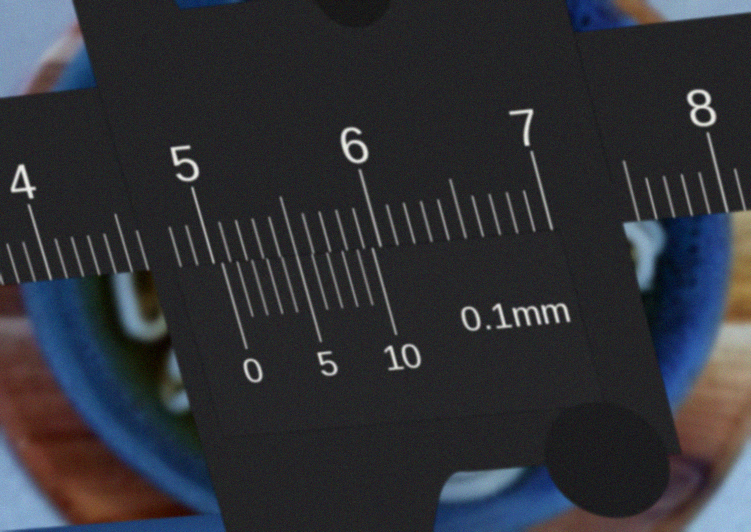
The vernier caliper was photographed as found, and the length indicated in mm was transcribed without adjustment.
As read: 50.5 mm
